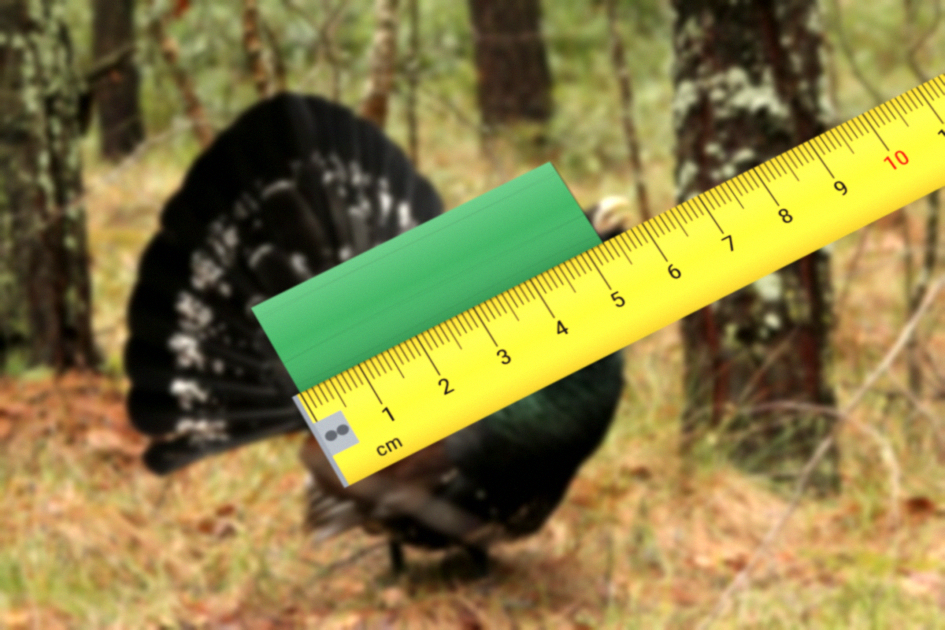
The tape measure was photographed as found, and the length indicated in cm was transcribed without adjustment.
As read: 5.3 cm
